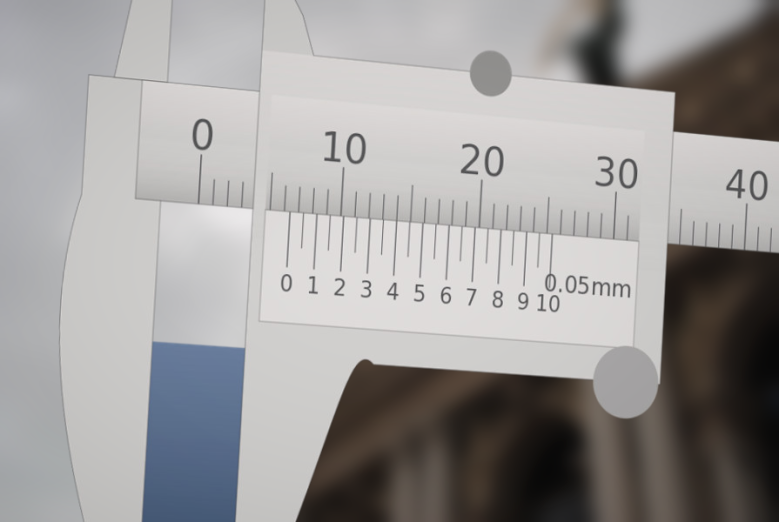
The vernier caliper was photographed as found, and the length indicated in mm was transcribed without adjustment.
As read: 6.4 mm
